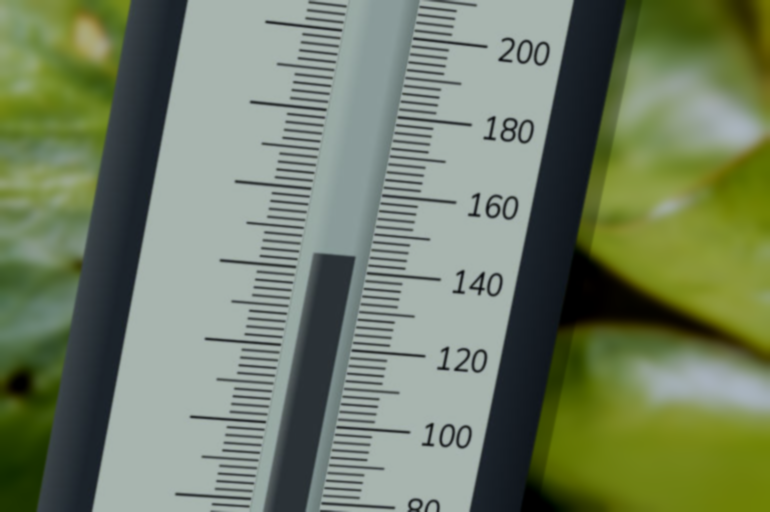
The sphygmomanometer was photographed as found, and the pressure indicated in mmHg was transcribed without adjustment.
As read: 144 mmHg
